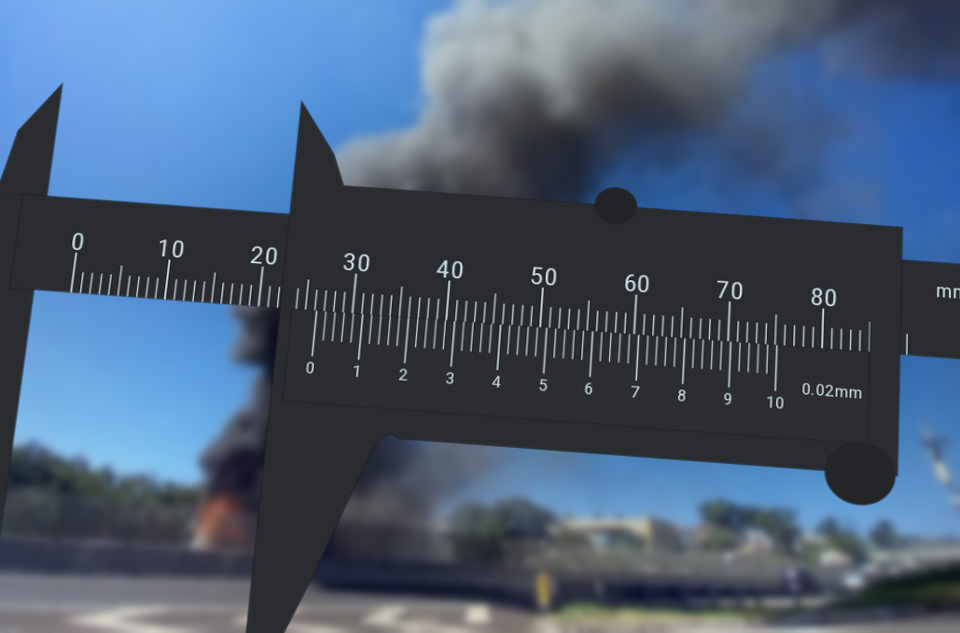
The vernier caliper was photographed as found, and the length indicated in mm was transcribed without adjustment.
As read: 26.2 mm
